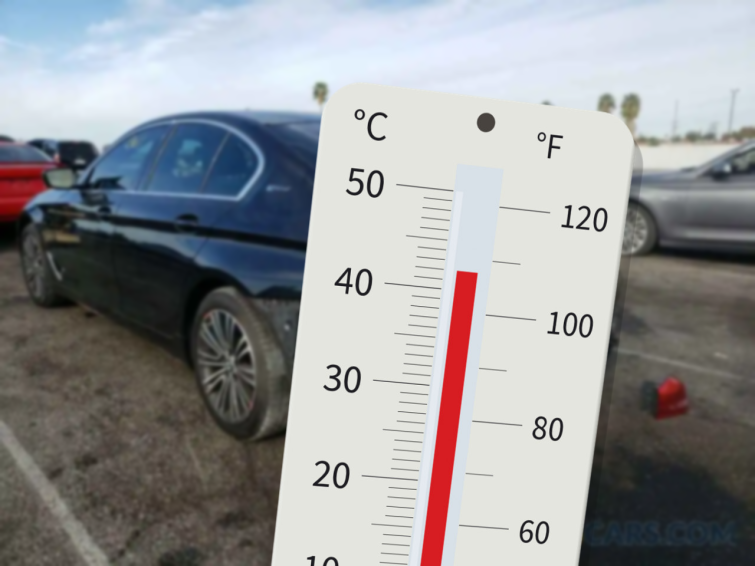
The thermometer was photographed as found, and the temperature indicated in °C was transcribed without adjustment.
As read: 42 °C
